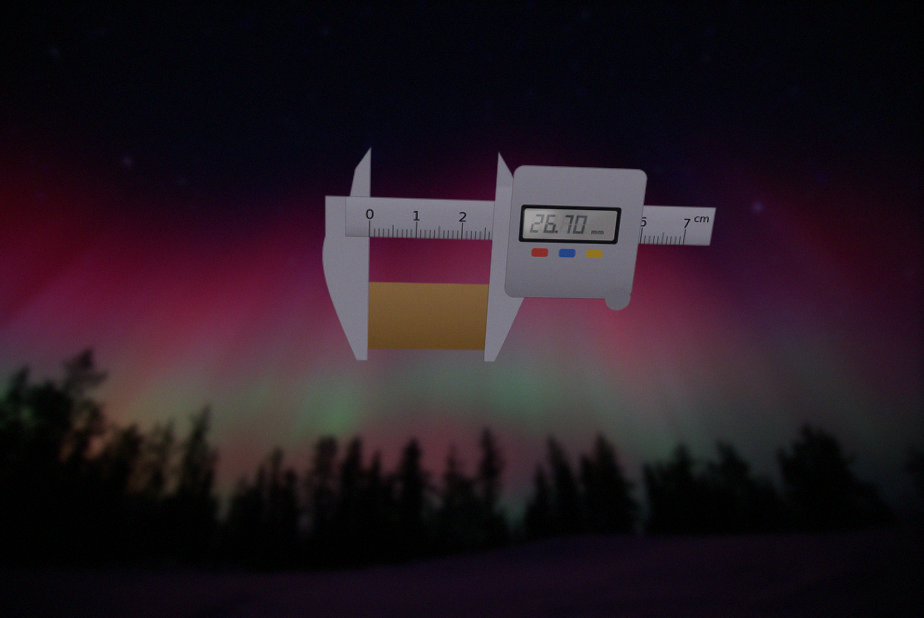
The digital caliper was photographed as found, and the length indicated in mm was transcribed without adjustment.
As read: 26.70 mm
